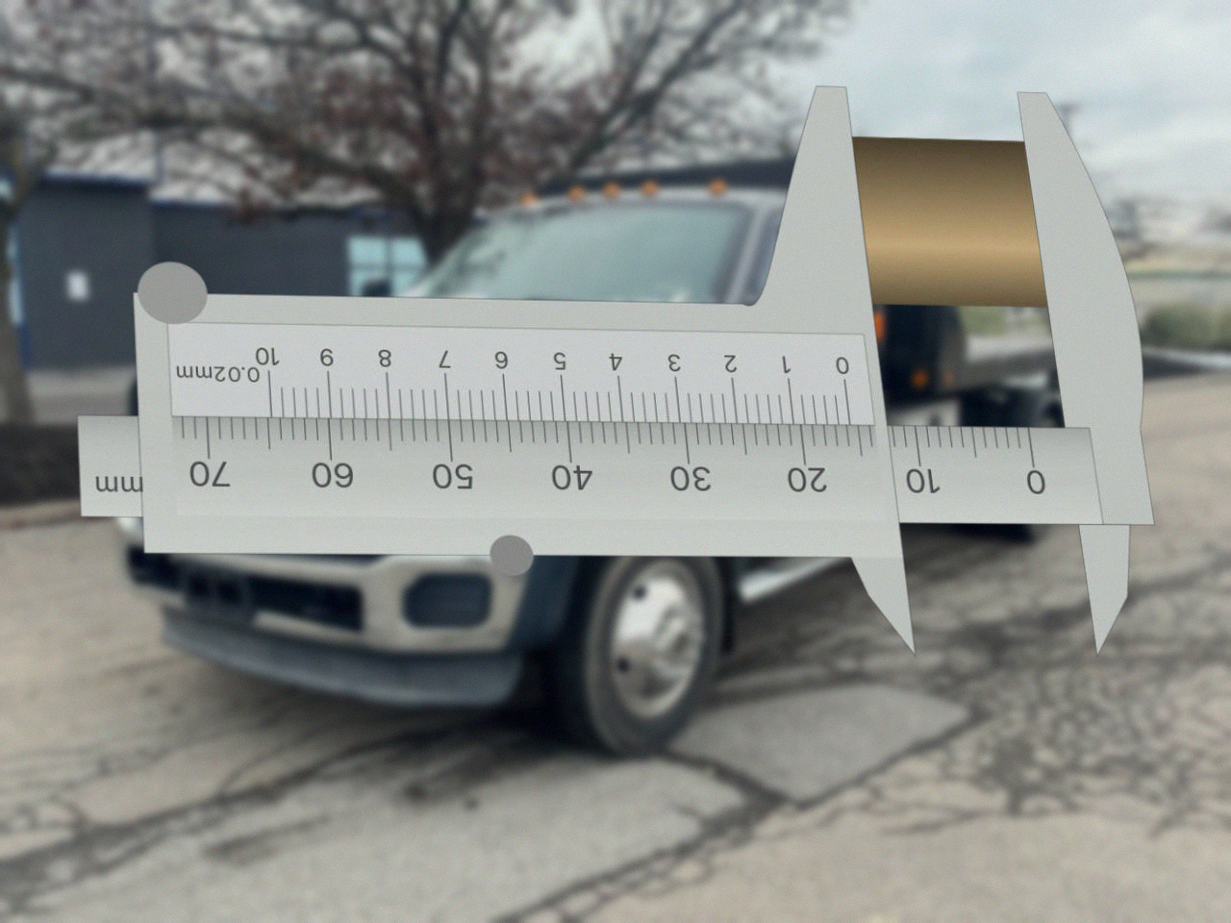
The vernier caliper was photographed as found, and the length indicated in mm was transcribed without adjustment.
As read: 15.7 mm
